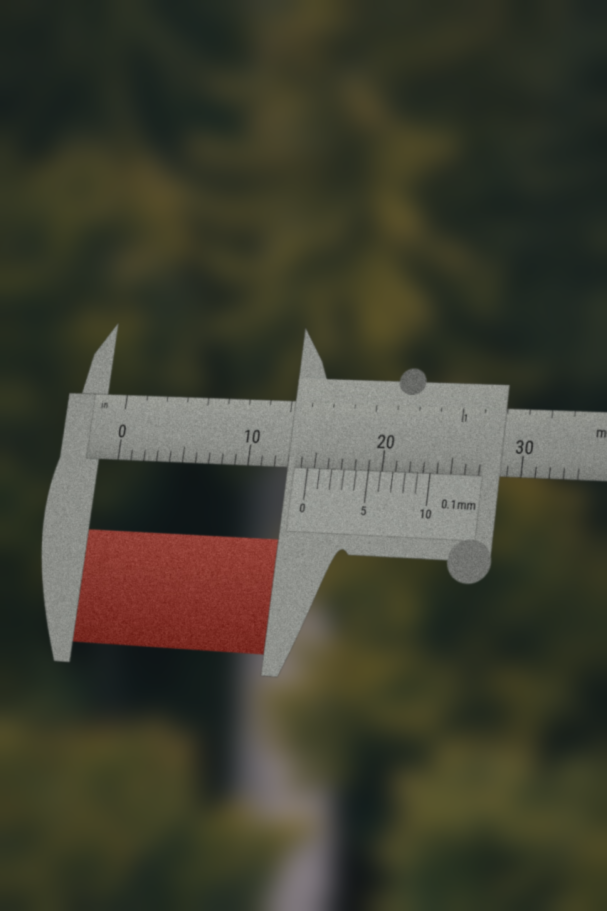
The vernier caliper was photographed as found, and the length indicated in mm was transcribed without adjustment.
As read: 14.5 mm
